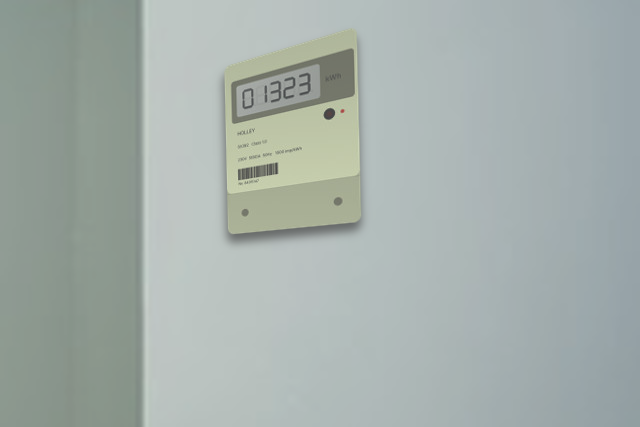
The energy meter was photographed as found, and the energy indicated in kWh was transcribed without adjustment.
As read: 1323 kWh
